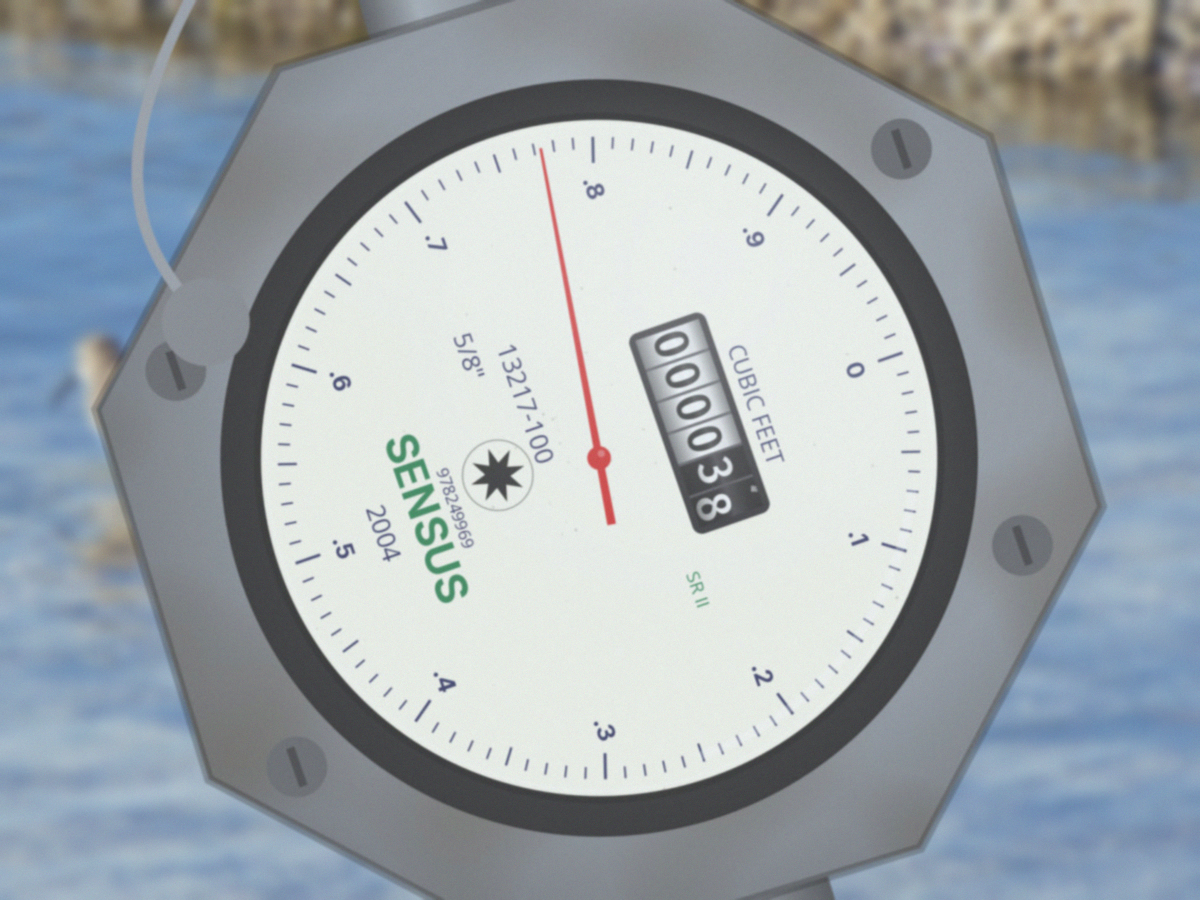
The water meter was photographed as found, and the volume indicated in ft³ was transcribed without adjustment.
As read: 37.77 ft³
